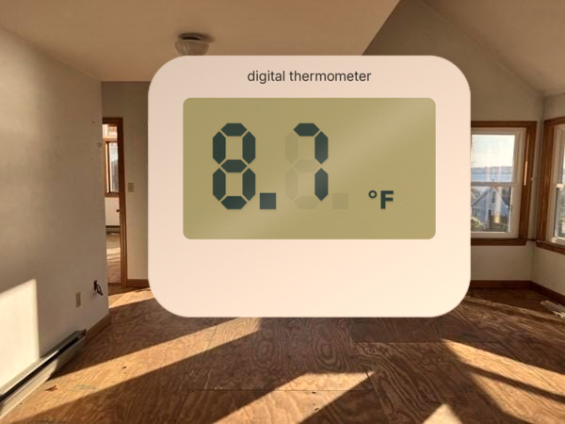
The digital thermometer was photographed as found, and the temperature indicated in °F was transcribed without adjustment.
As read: 8.7 °F
